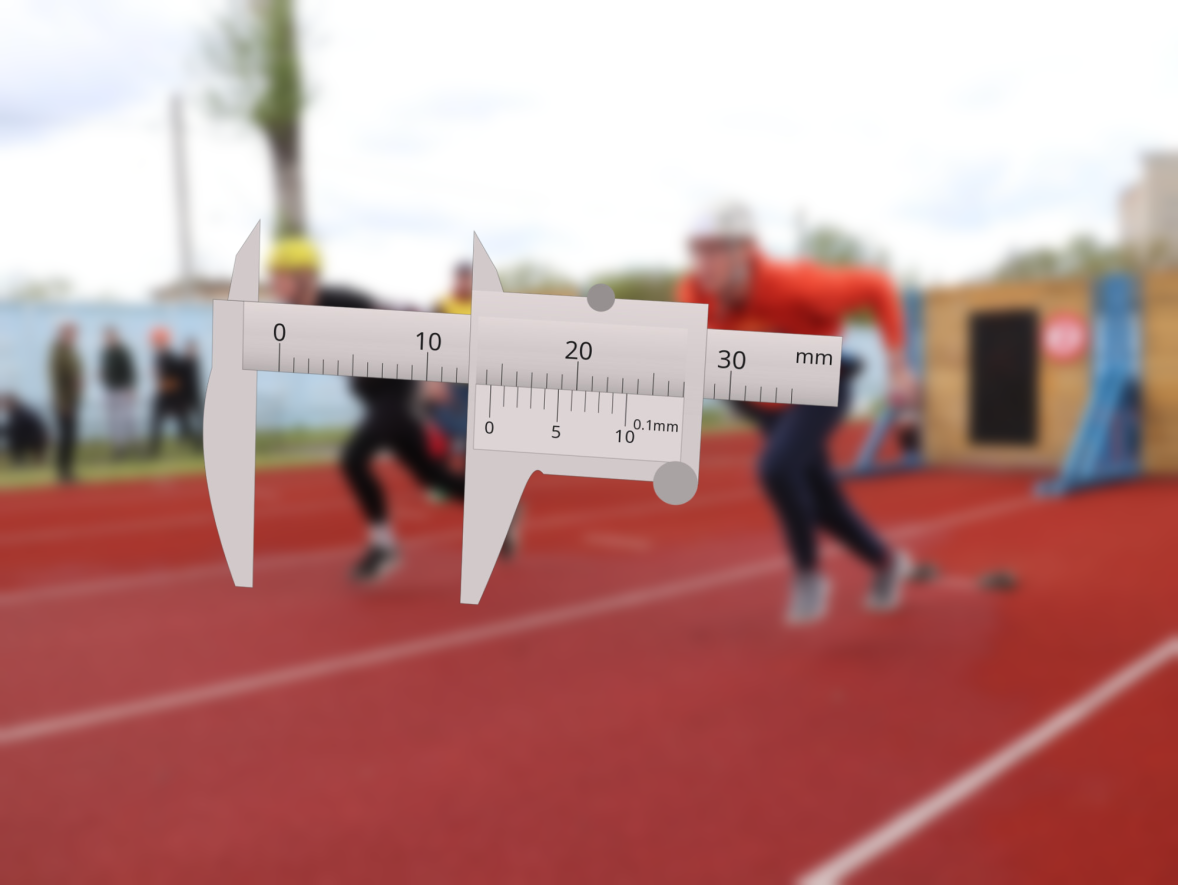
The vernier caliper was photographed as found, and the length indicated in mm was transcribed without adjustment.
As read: 14.3 mm
